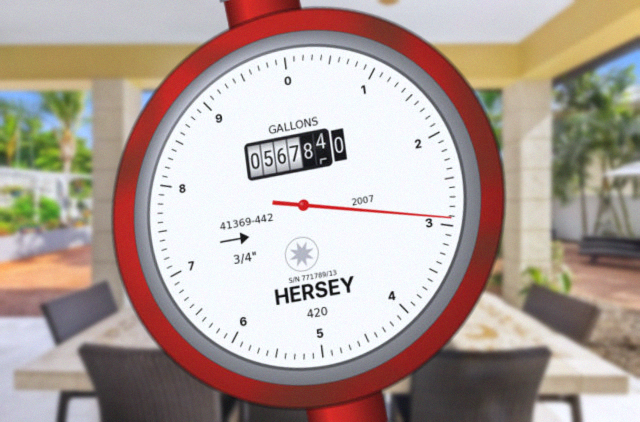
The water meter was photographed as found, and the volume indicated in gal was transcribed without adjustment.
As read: 567842.9 gal
